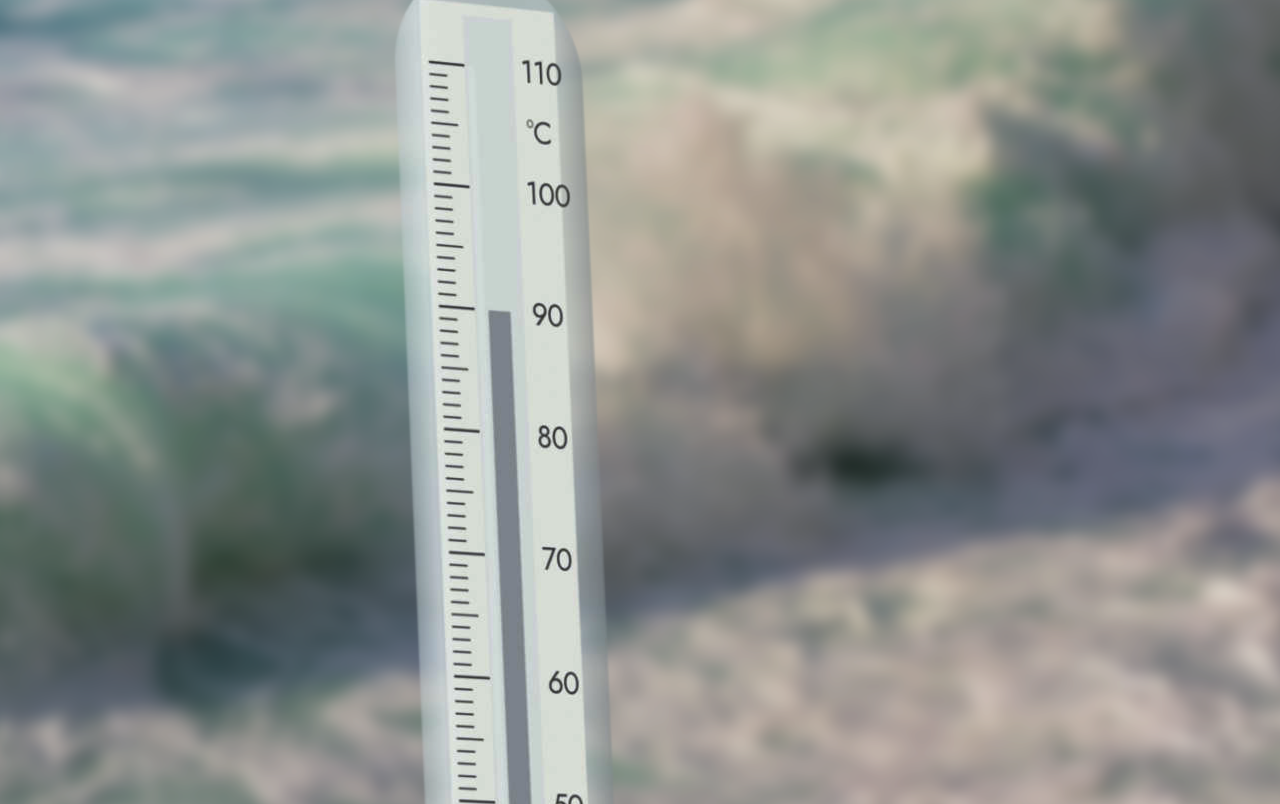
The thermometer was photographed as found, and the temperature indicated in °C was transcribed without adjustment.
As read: 90 °C
